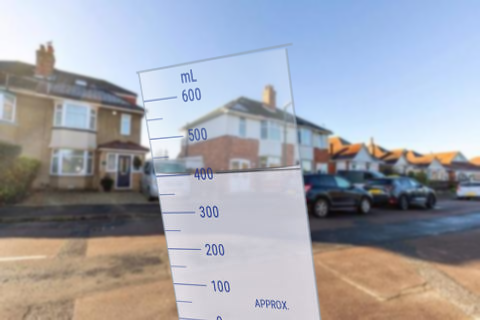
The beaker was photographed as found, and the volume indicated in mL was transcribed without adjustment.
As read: 400 mL
